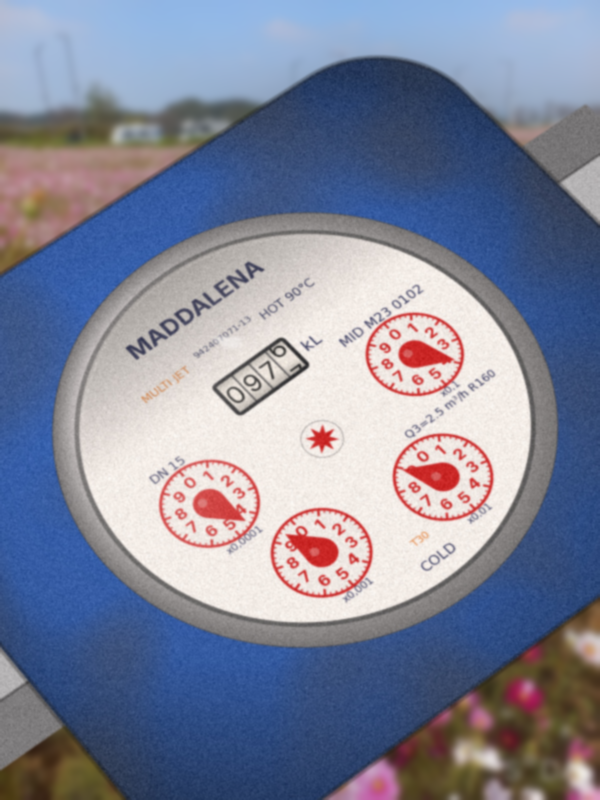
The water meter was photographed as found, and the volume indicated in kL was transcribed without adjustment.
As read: 976.3894 kL
